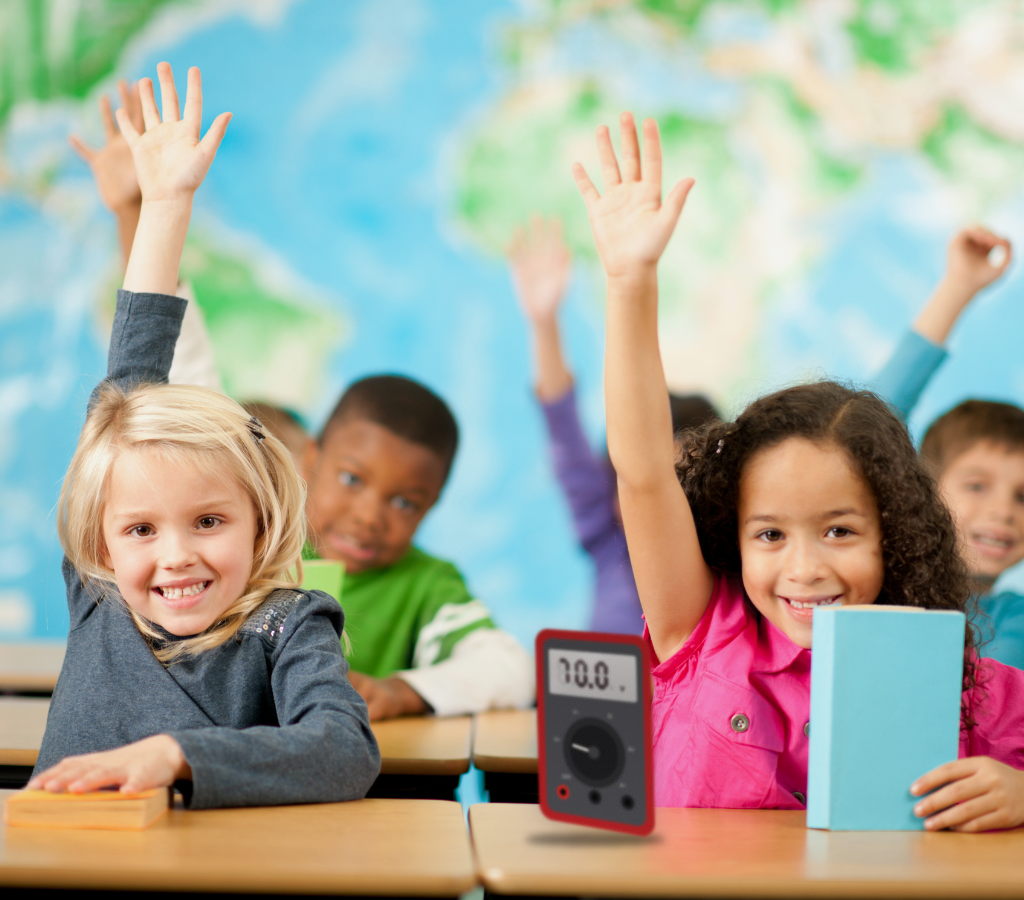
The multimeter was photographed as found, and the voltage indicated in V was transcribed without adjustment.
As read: 70.0 V
